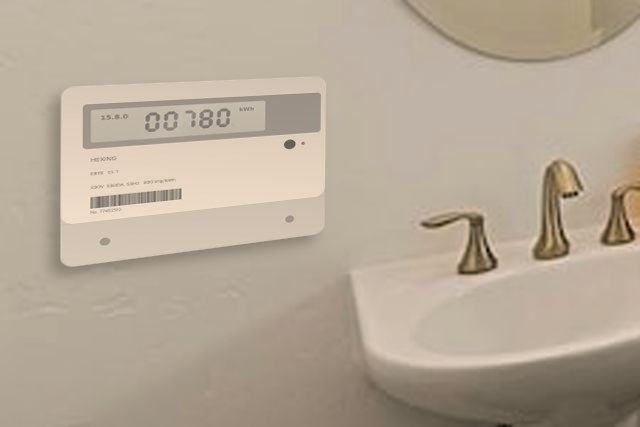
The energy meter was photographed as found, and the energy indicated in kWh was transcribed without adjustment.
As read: 780 kWh
